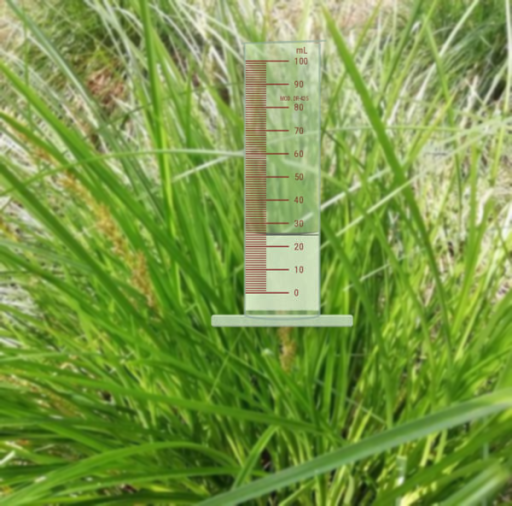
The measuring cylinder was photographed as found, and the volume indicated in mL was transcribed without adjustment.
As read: 25 mL
